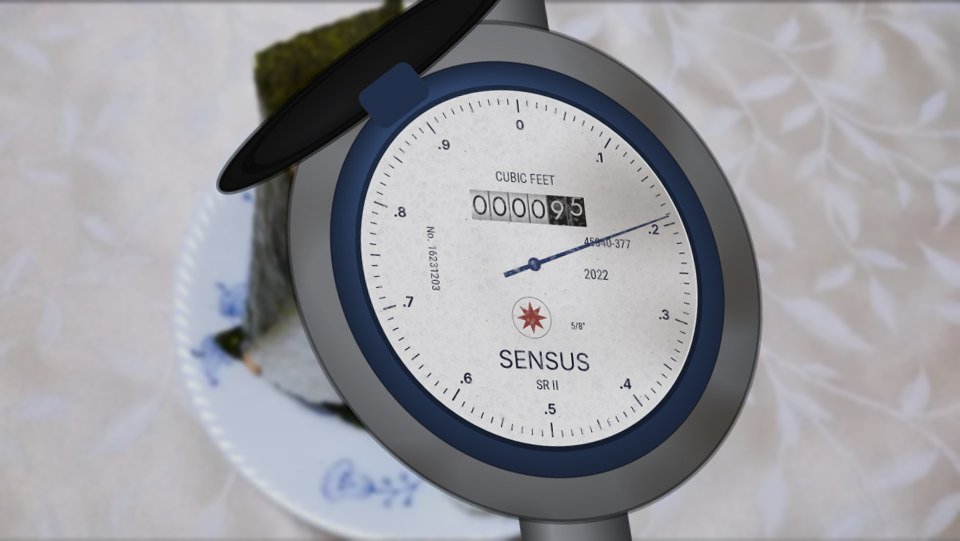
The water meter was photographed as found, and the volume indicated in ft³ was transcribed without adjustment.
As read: 95.19 ft³
